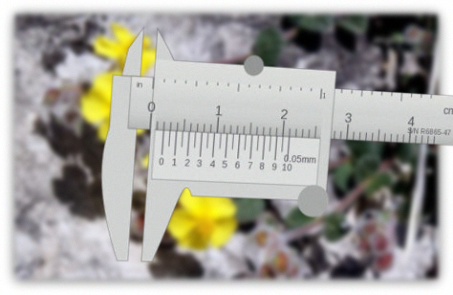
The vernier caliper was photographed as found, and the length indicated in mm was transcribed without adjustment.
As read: 2.0 mm
